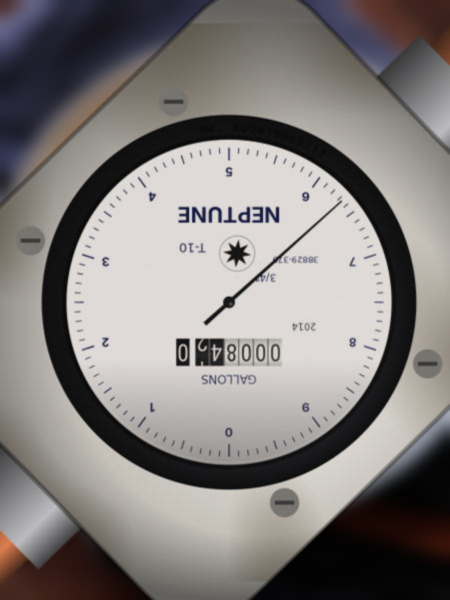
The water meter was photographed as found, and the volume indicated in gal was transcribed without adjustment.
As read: 8416.3 gal
